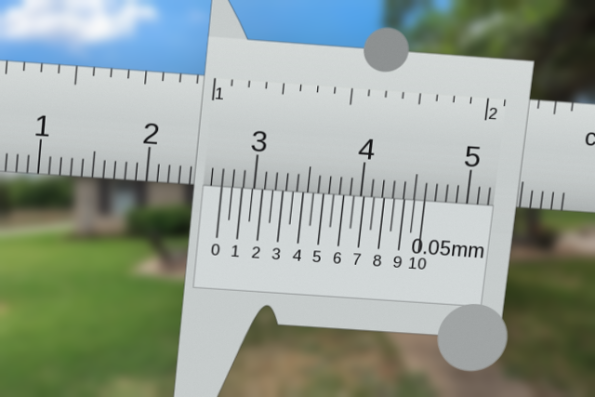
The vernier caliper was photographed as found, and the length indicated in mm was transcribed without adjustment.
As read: 27.0 mm
